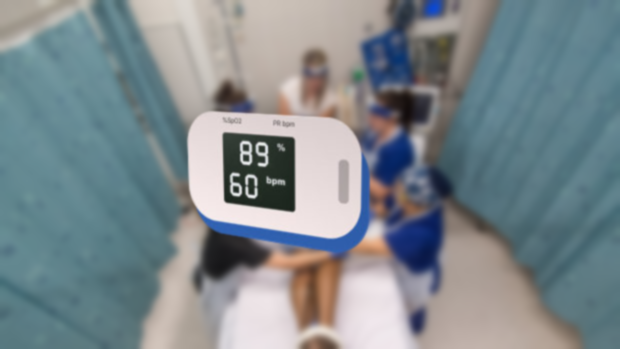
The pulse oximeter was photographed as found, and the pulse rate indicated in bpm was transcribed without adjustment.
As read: 60 bpm
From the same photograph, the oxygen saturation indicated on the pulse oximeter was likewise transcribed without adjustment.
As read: 89 %
